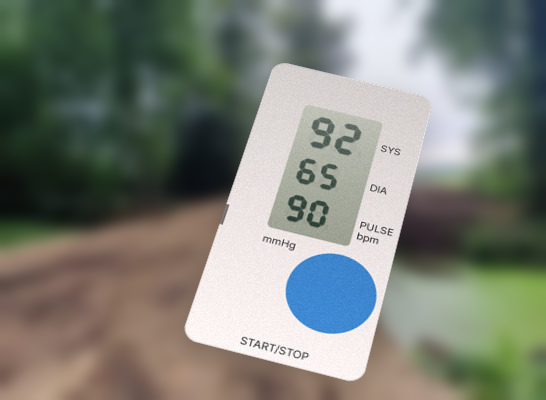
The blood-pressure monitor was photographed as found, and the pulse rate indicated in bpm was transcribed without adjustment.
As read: 90 bpm
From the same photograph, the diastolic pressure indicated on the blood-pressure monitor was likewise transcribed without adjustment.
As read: 65 mmHg
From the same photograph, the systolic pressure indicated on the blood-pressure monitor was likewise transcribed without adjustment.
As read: 92 mmHg
